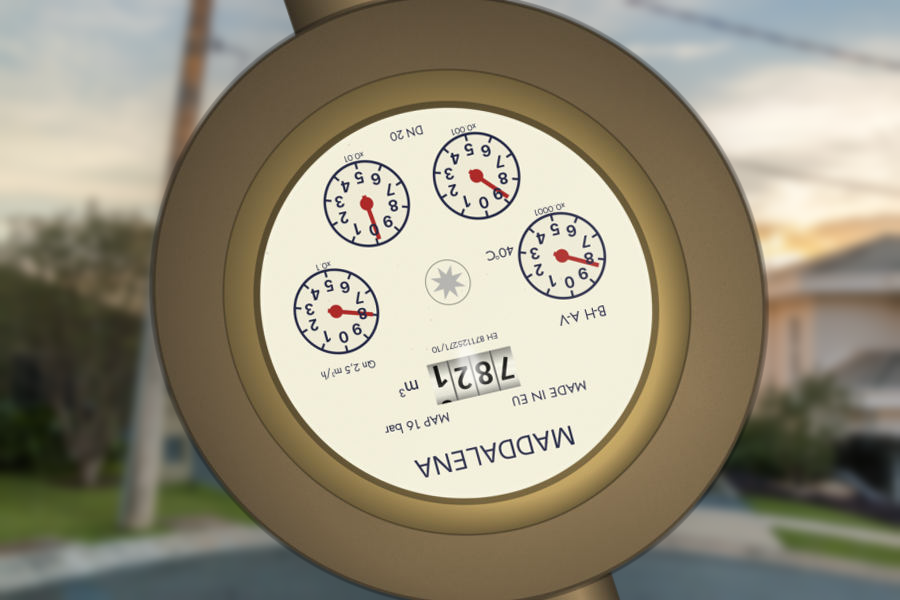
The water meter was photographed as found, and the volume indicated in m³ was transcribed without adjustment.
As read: 7820.7988 m³
